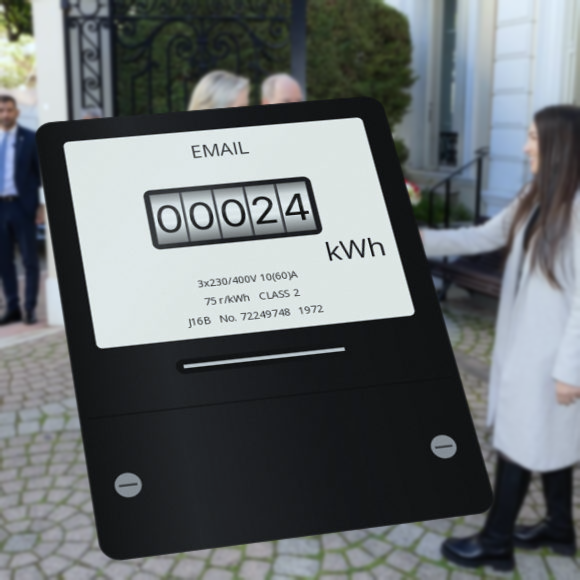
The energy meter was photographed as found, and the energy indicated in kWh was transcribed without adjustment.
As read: 24 kWh
